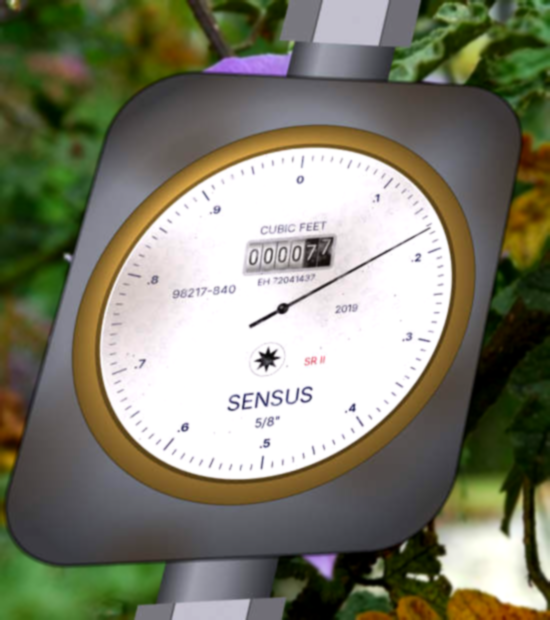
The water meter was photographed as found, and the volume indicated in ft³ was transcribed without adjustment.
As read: 77.17 ft³
